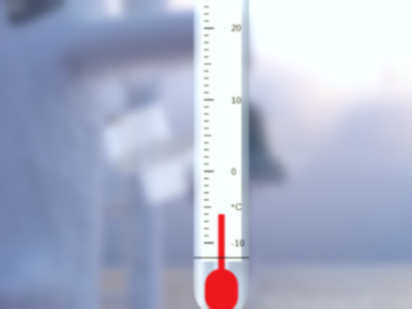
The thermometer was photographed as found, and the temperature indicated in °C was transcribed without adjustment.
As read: -6 °C
